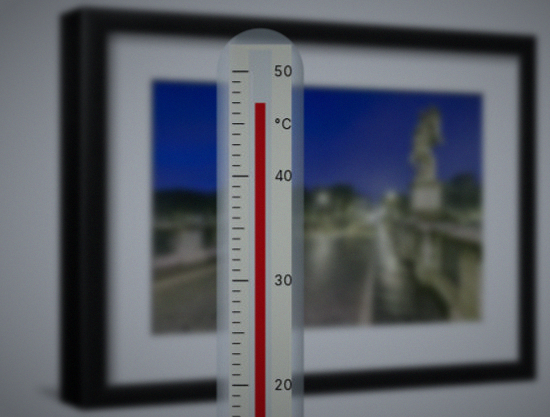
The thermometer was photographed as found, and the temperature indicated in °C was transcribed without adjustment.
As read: 47 °C
